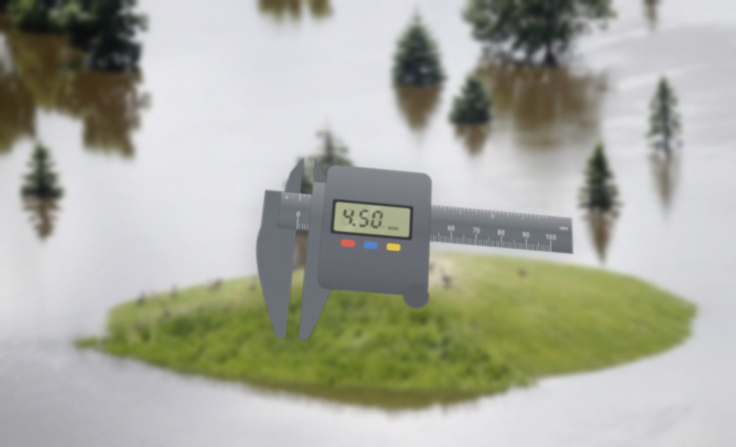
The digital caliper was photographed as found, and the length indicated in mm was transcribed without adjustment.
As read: 4.50 mm
